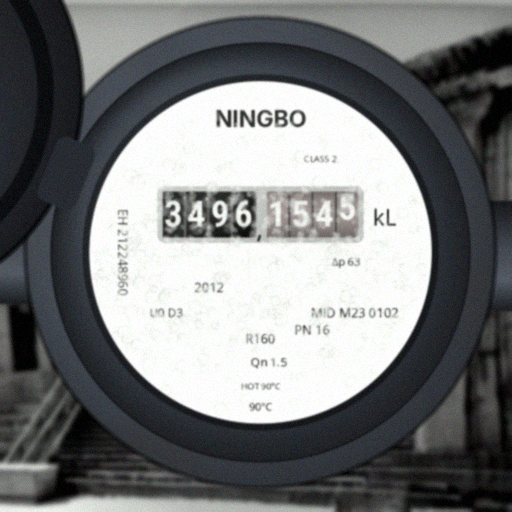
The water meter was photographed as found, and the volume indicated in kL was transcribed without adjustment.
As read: 3496.1545 kL
